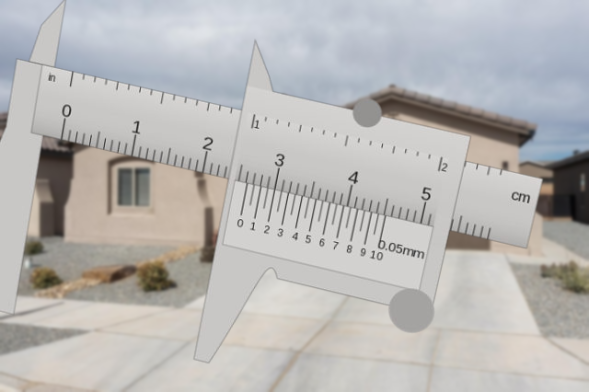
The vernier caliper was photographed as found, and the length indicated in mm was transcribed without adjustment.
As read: 26.2 mm
